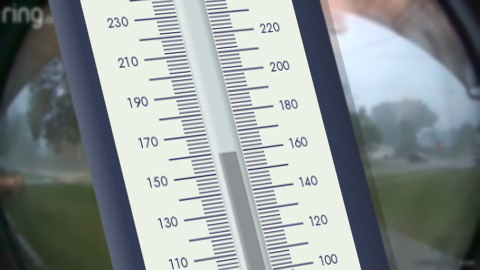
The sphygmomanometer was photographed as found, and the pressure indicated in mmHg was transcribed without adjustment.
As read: 160 mmHg
